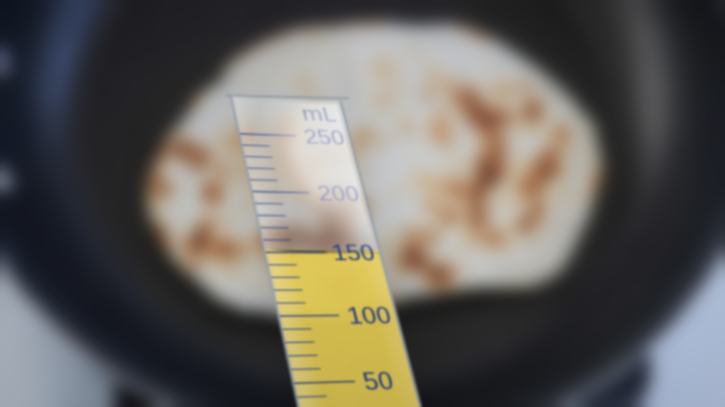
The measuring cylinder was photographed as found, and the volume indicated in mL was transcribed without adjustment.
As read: 150 mL
